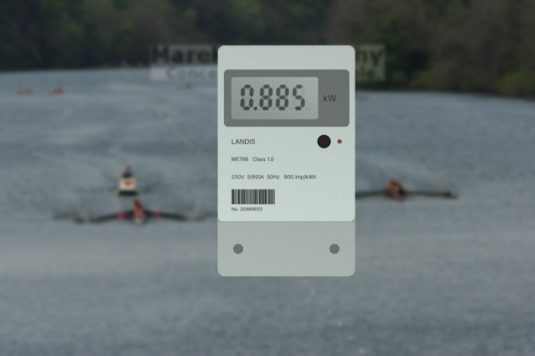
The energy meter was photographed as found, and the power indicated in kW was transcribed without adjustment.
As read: 0.885 kW
